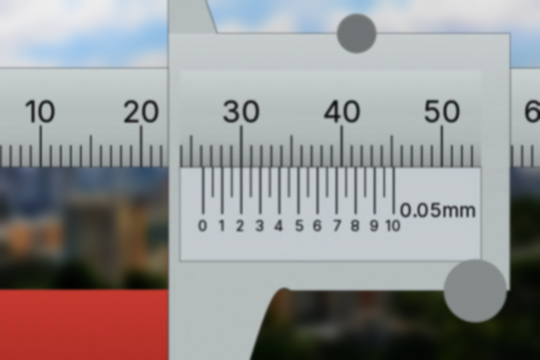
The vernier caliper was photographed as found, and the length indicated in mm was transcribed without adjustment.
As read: 26.2 mm
